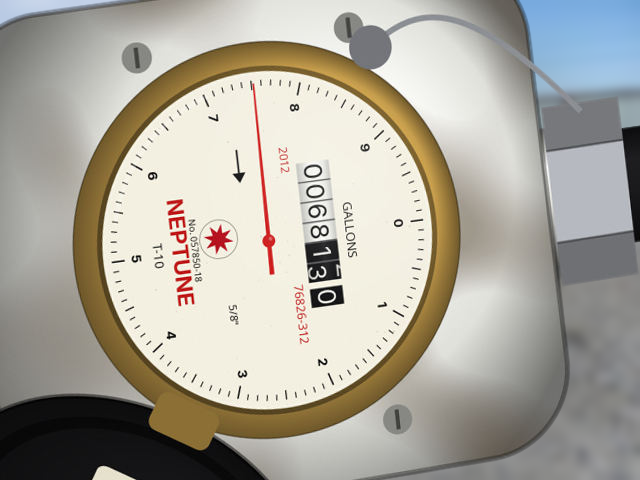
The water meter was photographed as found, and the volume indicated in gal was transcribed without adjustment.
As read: 68127.5 gal
